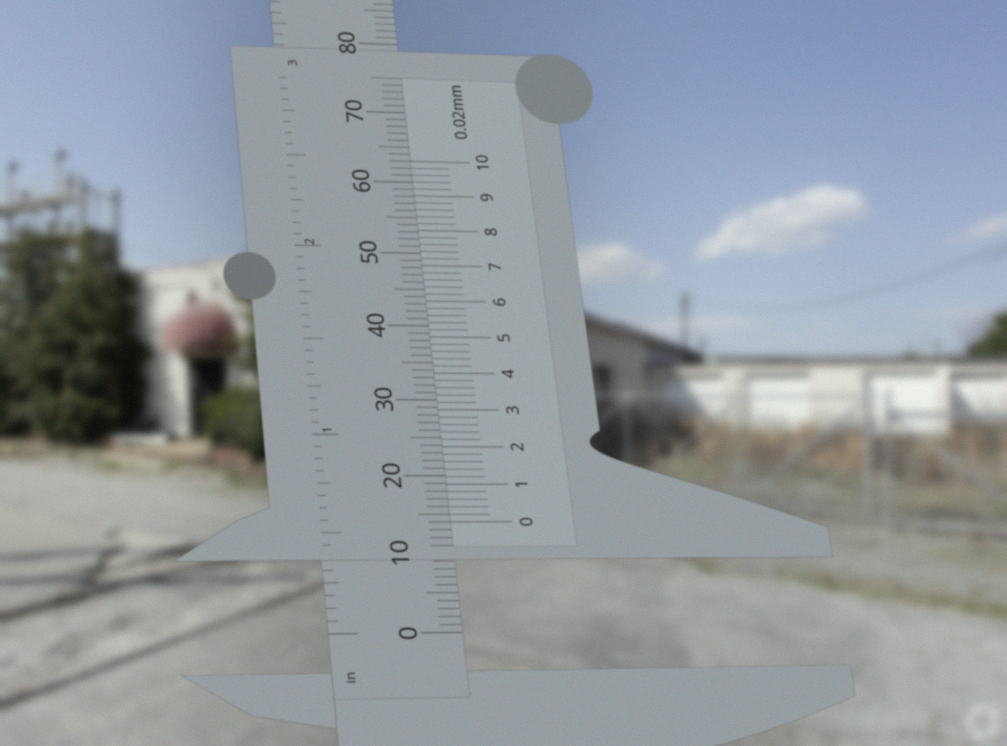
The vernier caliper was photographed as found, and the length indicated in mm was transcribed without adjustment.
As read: 14.0 mm
